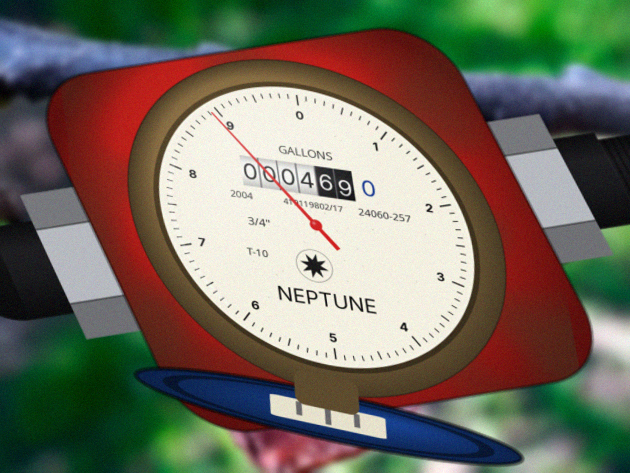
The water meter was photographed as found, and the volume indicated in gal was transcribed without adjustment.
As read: 4688.9 gal
